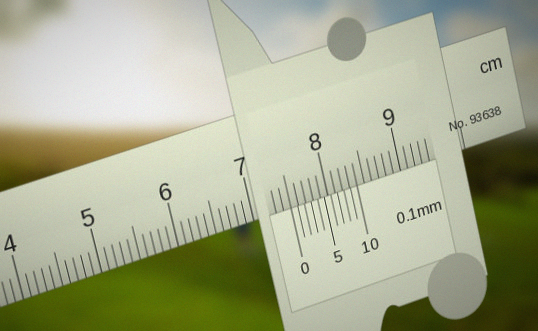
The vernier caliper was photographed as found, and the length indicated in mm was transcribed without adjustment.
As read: 75.0 mm
